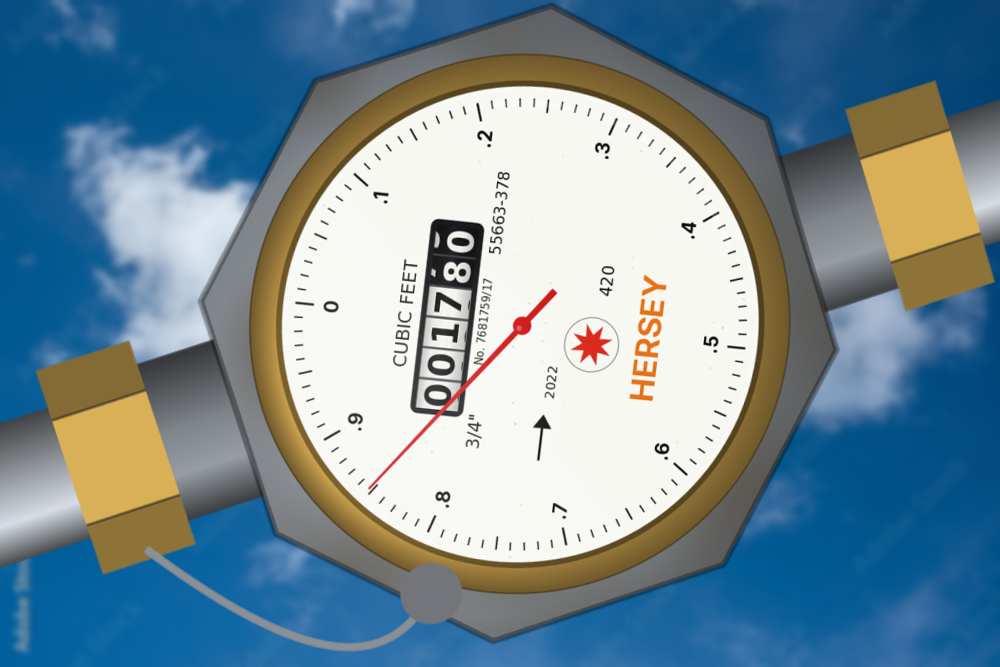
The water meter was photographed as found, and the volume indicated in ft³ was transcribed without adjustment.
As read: 1779.85 ft³
